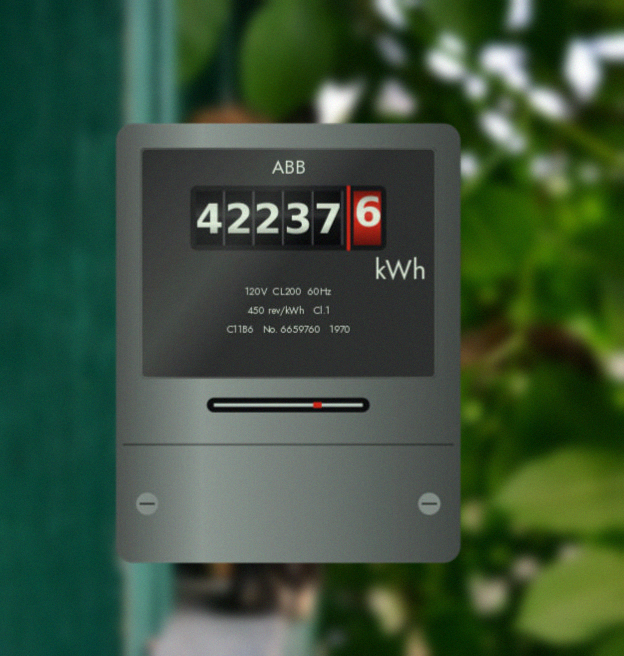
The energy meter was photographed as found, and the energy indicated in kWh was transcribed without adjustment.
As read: 42237.6 kWh
